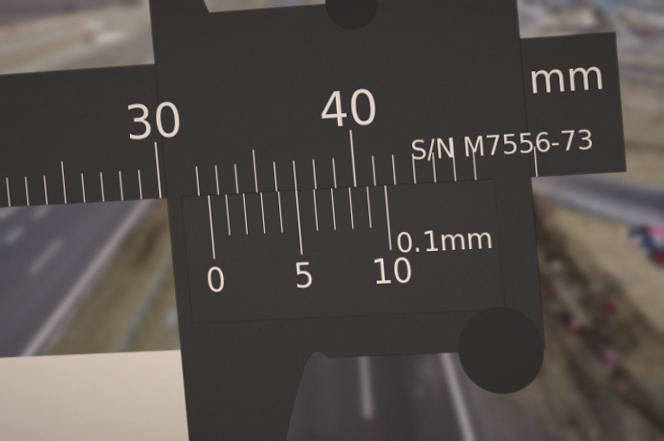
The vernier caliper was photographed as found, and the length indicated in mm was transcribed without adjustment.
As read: 32.5 mm
